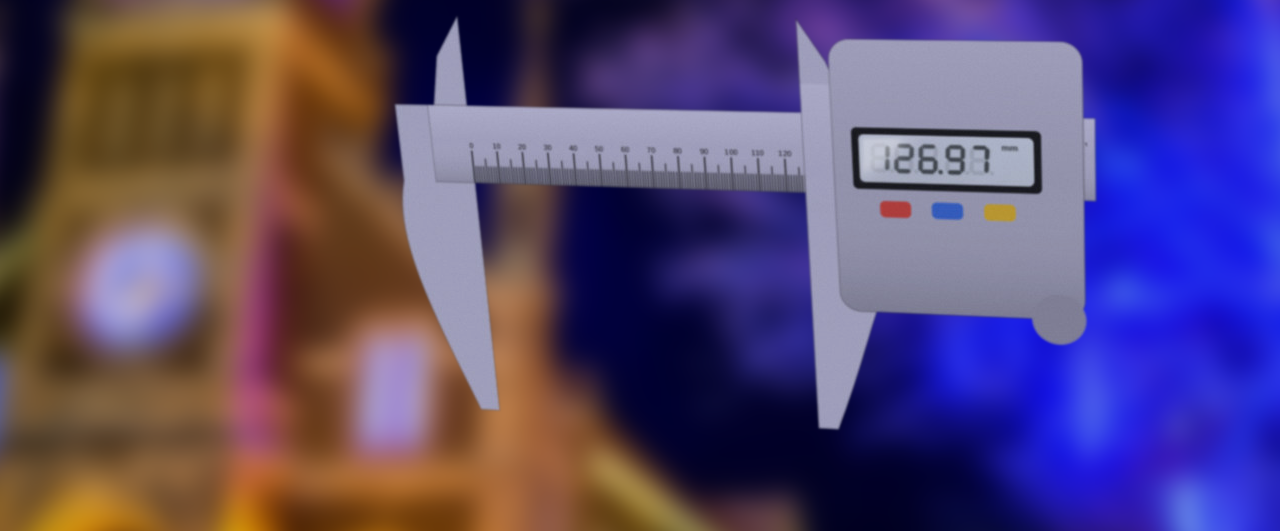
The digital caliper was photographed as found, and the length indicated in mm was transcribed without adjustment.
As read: 126.97 mm
